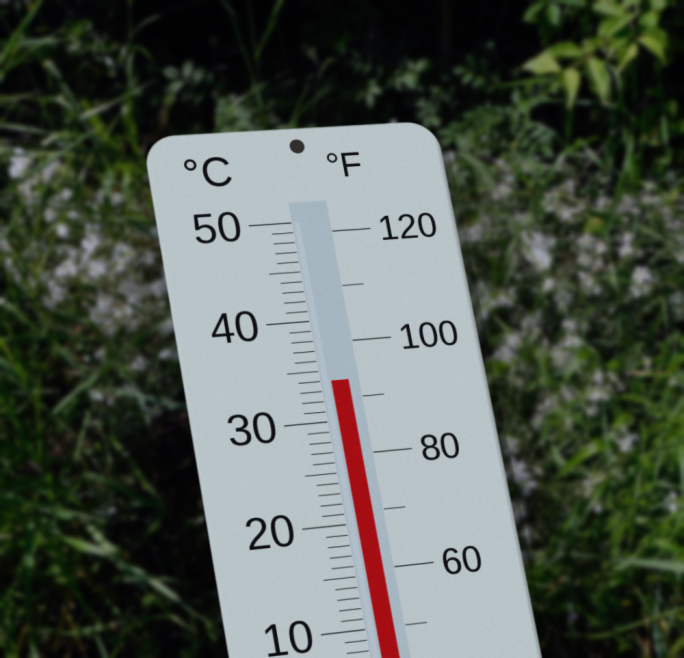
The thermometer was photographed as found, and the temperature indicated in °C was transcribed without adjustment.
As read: 34 °C
